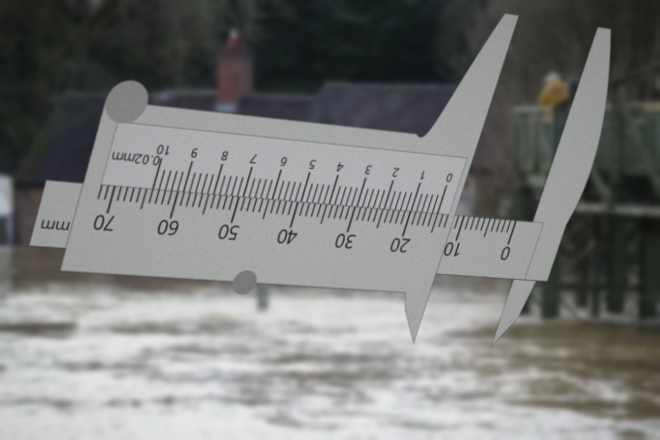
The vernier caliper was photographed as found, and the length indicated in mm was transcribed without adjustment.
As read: 15.0 mm
